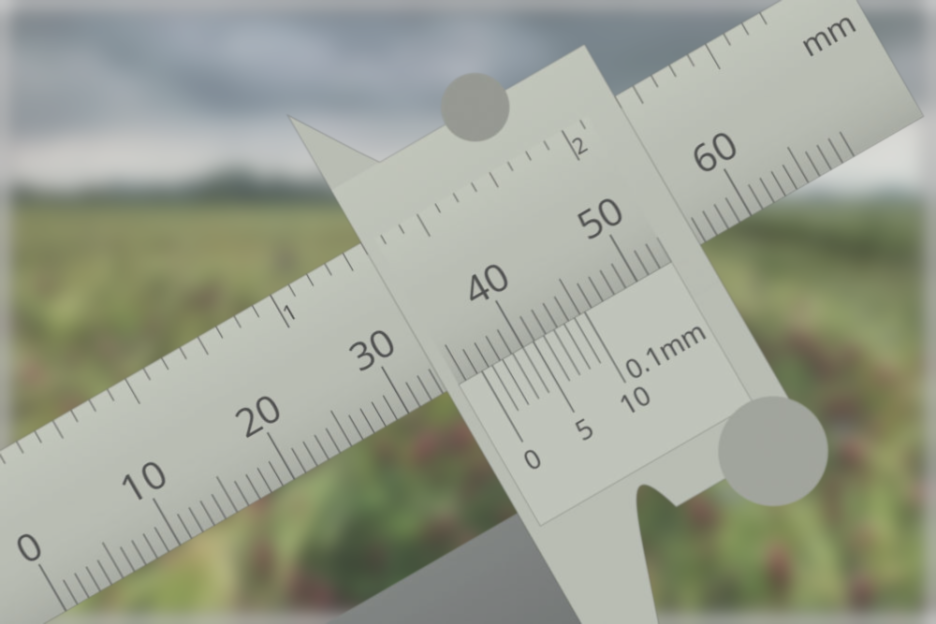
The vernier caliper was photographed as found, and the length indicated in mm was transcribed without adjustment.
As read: 36.4 mm
